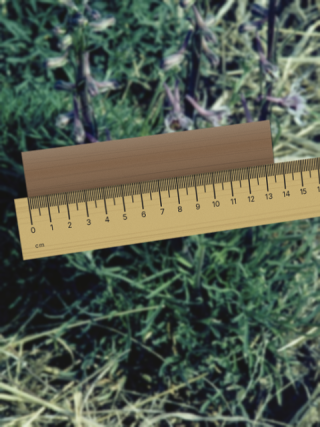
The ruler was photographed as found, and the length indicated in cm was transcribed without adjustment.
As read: 13.5 cm
